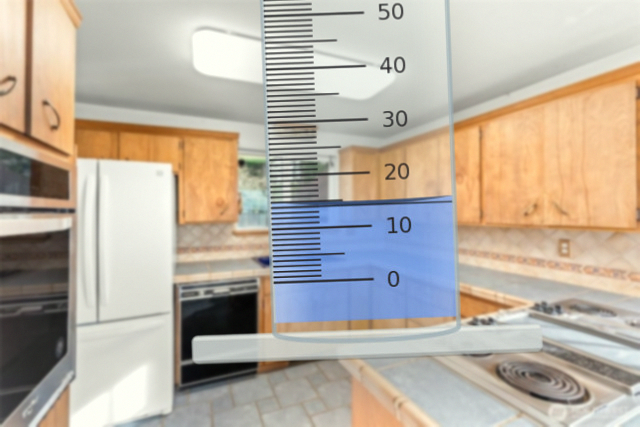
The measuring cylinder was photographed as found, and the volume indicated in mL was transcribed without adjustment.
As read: 14 mL
